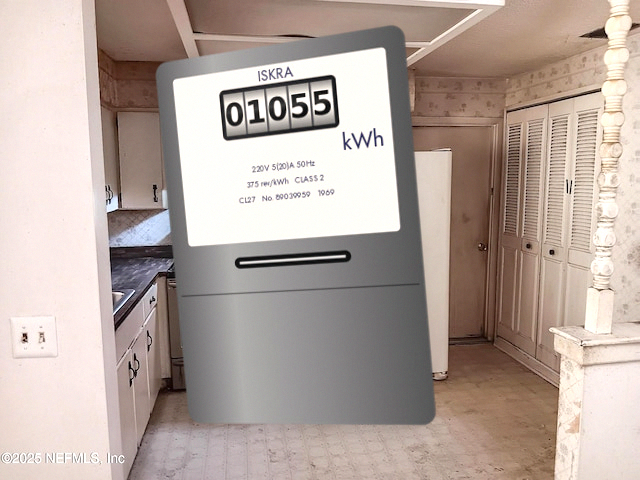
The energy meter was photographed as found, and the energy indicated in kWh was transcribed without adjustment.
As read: 1055 kWh
